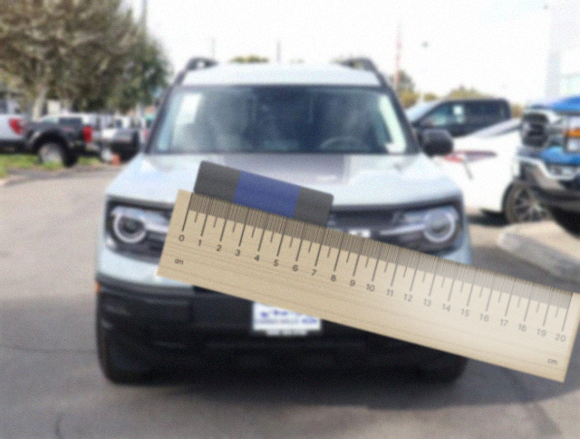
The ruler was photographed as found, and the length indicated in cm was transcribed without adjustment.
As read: 7 cm
